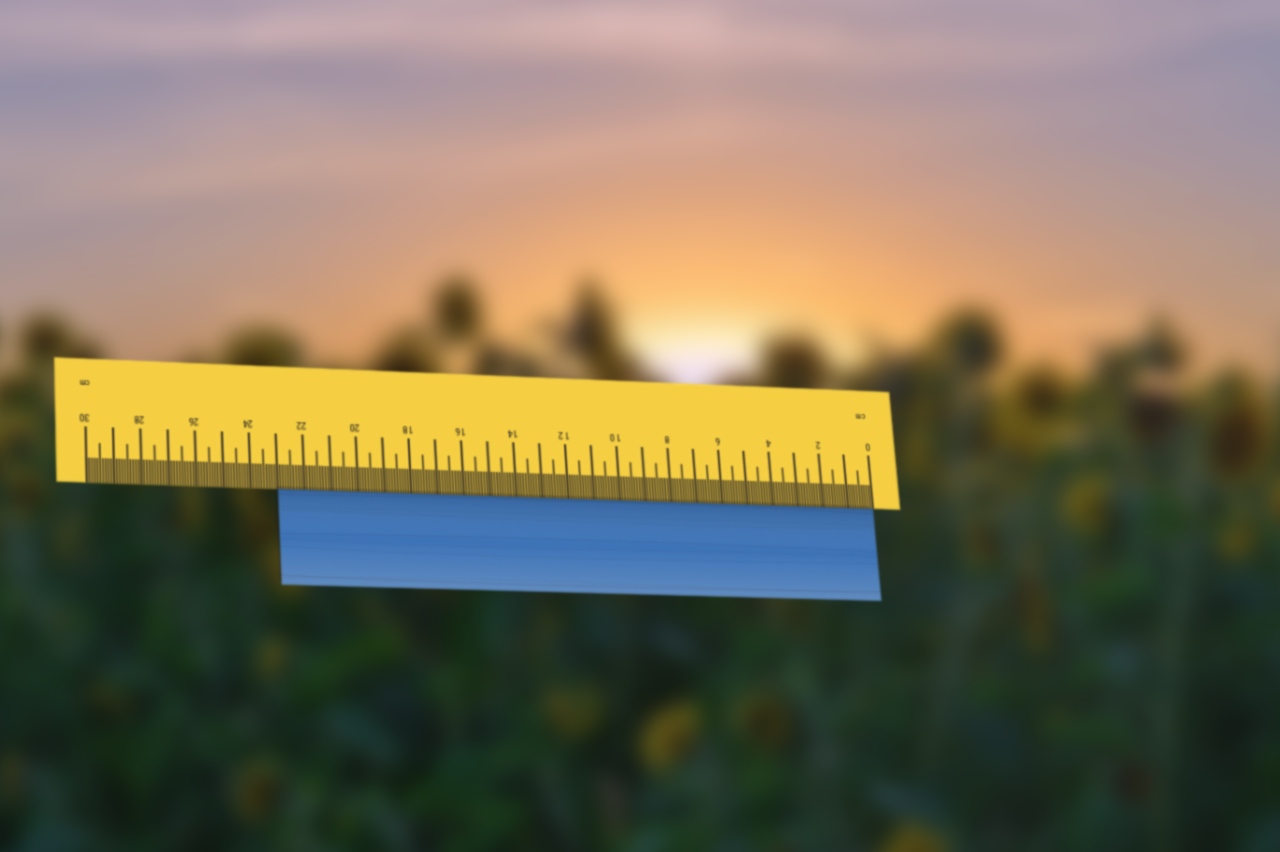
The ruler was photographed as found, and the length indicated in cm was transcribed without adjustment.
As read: 23 cm
